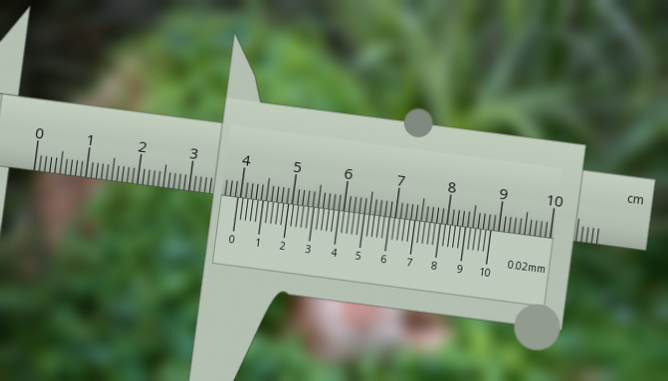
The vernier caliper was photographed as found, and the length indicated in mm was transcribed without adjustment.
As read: 39.5 mm
